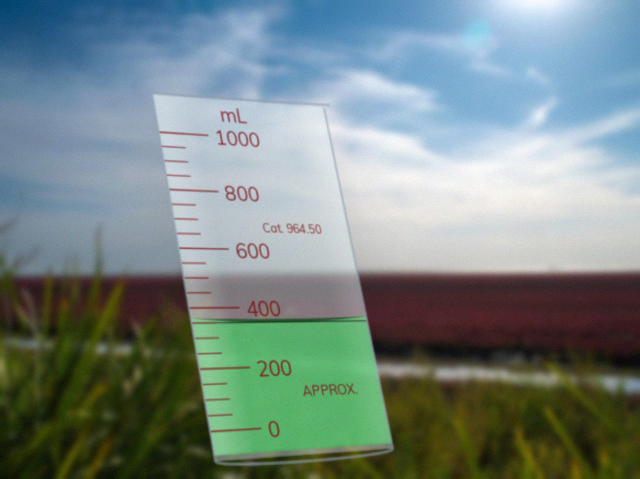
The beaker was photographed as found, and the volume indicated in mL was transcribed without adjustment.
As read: 350 mL
